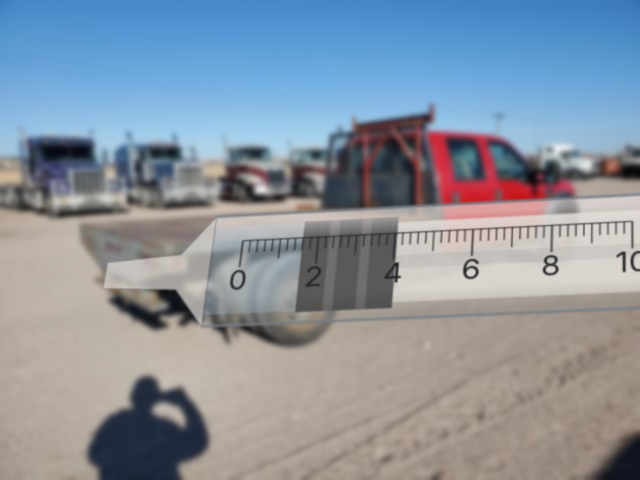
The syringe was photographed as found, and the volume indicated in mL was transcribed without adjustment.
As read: 1.6 mL
